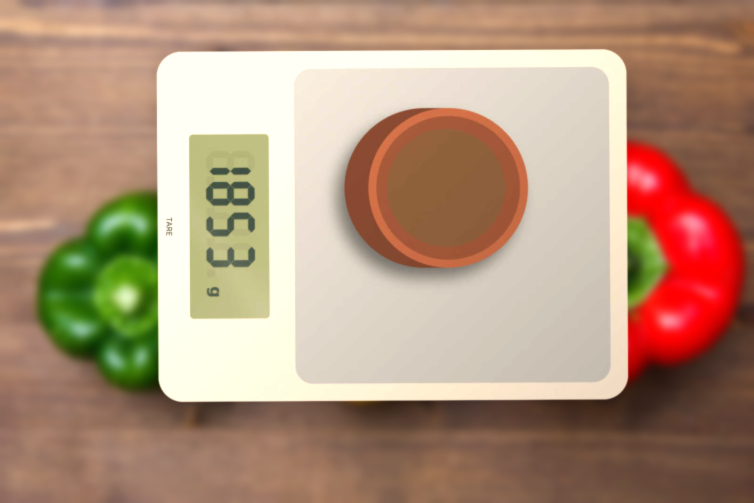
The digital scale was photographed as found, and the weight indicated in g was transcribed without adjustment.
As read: 1853 g
